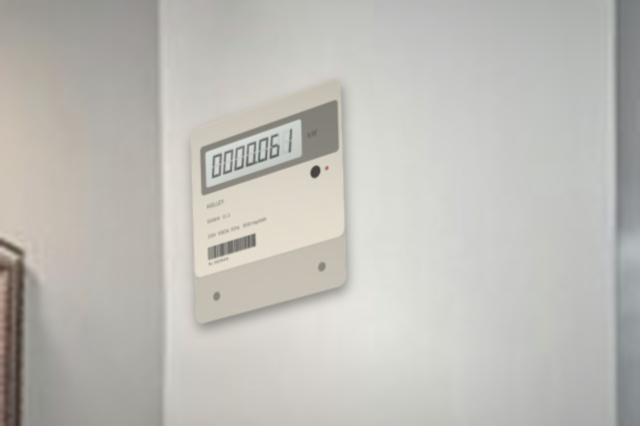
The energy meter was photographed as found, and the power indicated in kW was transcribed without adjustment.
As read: 0.061 kW
